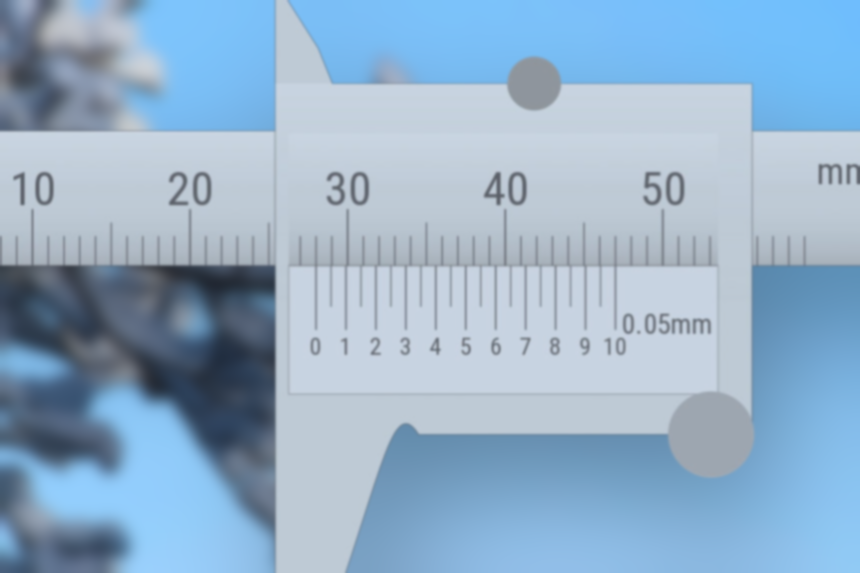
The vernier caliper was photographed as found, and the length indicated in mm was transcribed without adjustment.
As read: 28.0 mm
